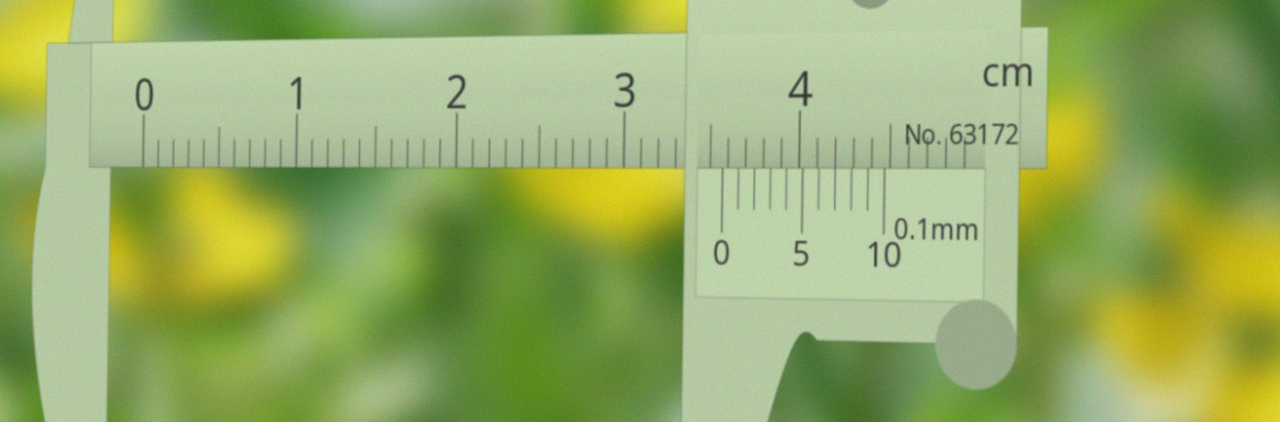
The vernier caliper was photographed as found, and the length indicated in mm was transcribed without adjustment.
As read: 35.7 mm
